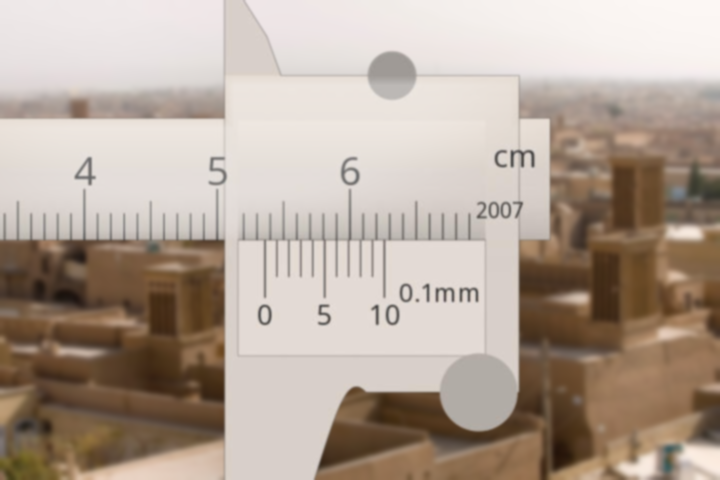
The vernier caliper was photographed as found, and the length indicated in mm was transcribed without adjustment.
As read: 53.6 mm
